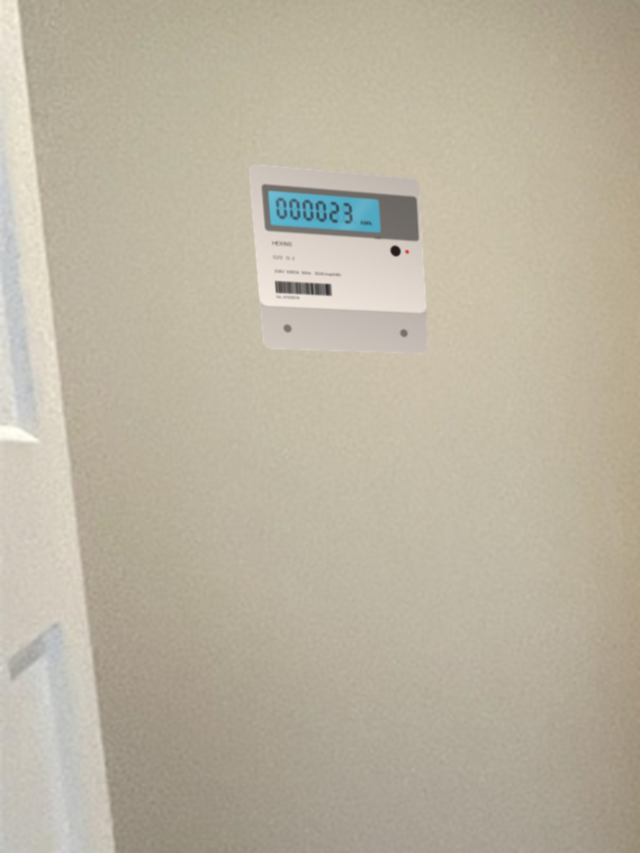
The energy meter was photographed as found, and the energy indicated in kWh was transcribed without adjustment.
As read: 23 kWh
